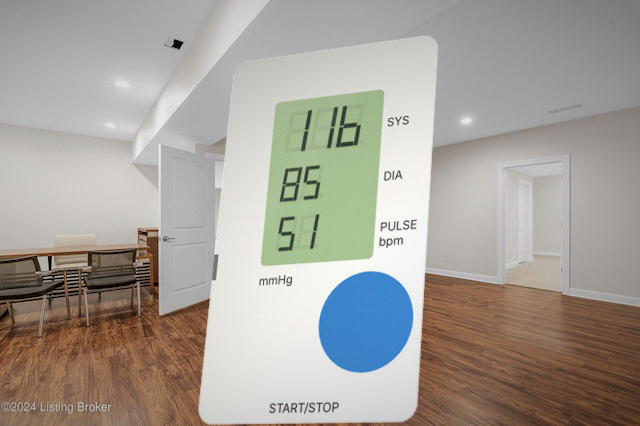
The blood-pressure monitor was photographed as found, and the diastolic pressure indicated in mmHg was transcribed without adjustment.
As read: 85 mmHg
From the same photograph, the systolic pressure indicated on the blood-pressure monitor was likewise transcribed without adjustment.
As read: 116 mmHg
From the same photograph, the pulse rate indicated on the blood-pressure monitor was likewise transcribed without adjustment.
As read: 51 bpm
